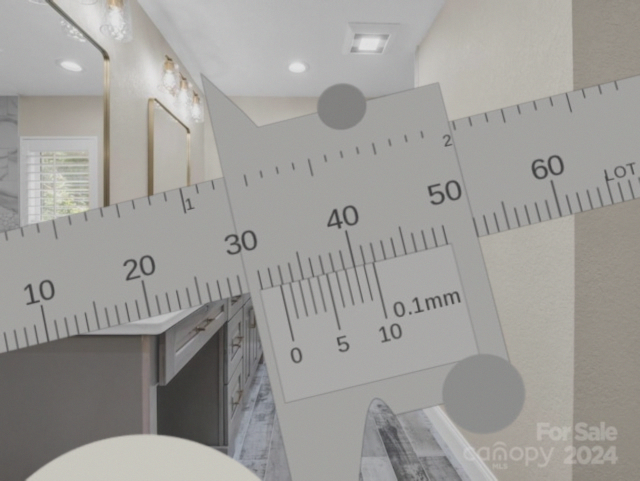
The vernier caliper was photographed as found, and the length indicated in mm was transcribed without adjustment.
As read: 32.8 mm
